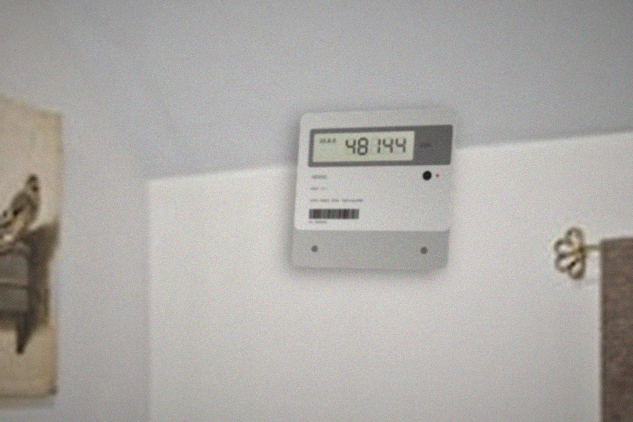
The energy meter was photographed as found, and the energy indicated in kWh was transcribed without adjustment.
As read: 48144 kWh
